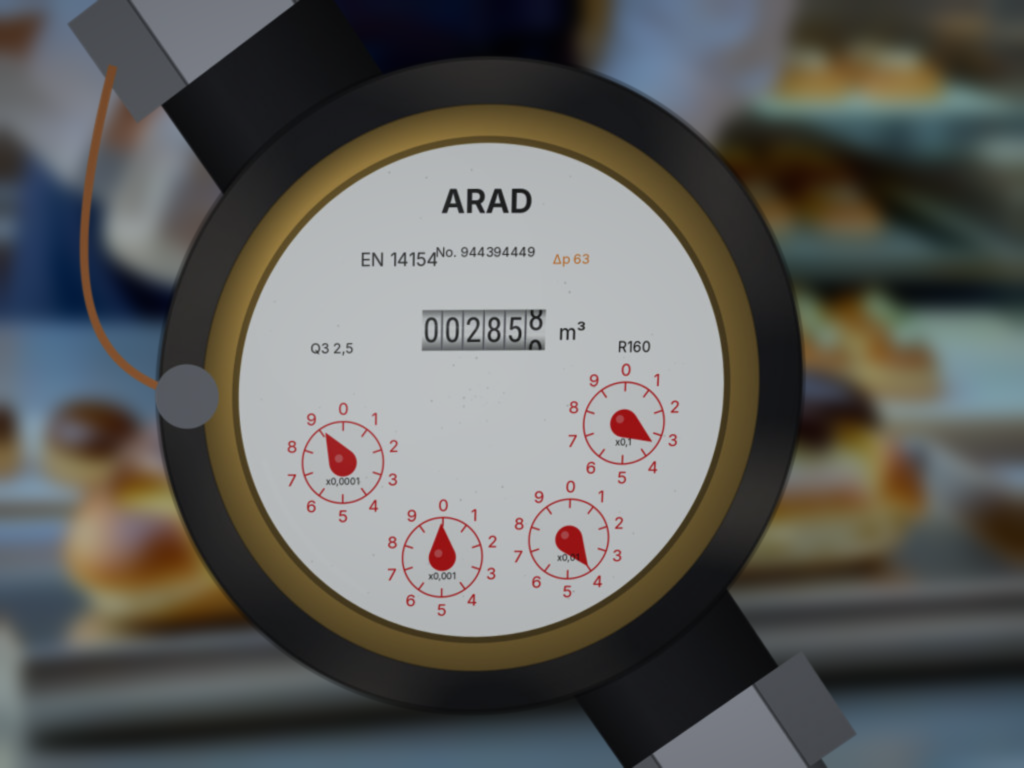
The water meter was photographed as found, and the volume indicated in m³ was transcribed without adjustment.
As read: 2858.3399 m³
